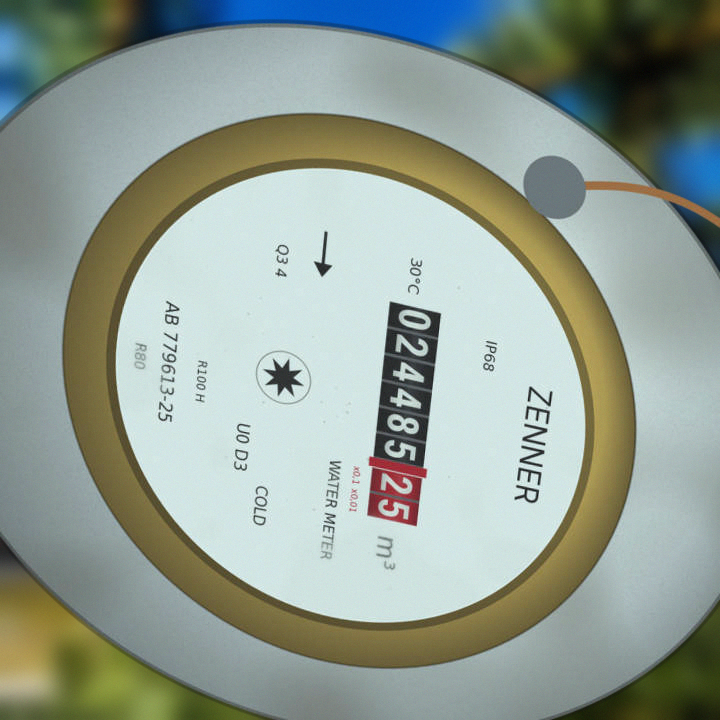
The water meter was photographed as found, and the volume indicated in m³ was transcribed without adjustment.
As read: 24485.25 m³
